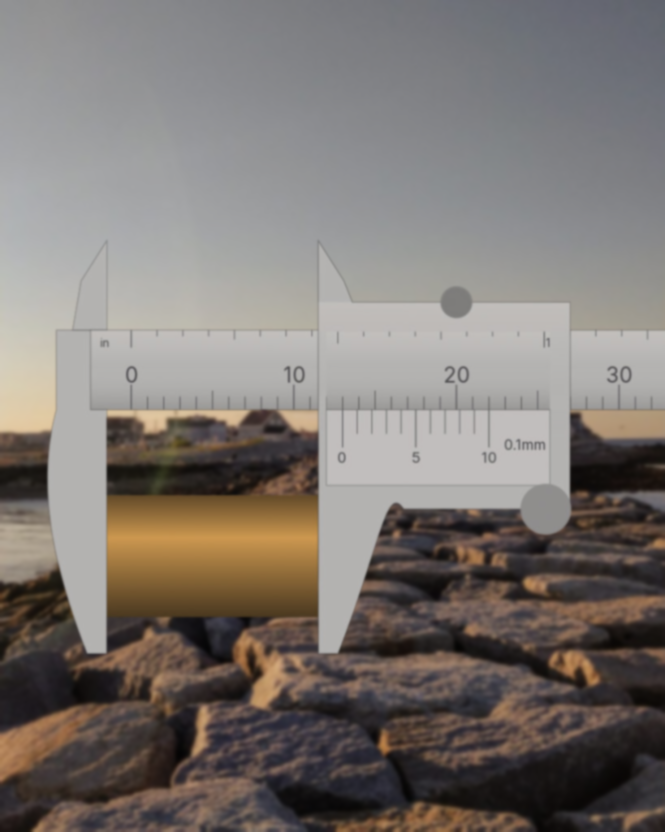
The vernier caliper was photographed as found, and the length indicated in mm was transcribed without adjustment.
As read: 13.0 mm
